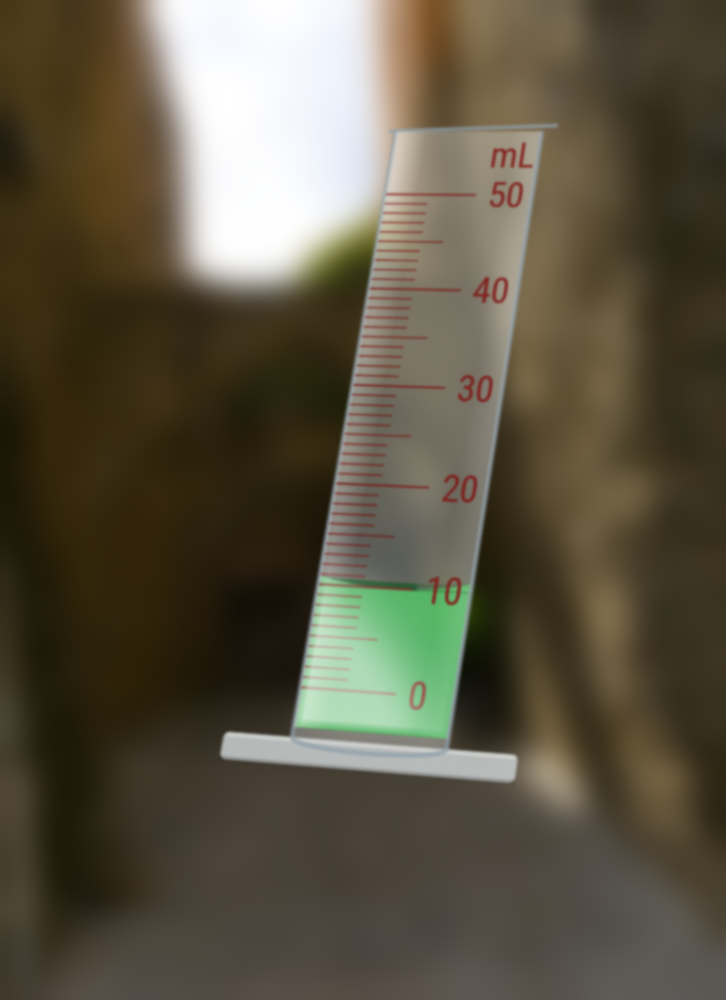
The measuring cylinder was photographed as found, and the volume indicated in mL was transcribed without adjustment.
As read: 10 mL
